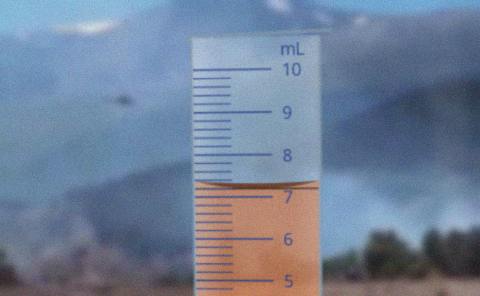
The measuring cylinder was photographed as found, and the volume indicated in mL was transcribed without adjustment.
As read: 7.2 mL
